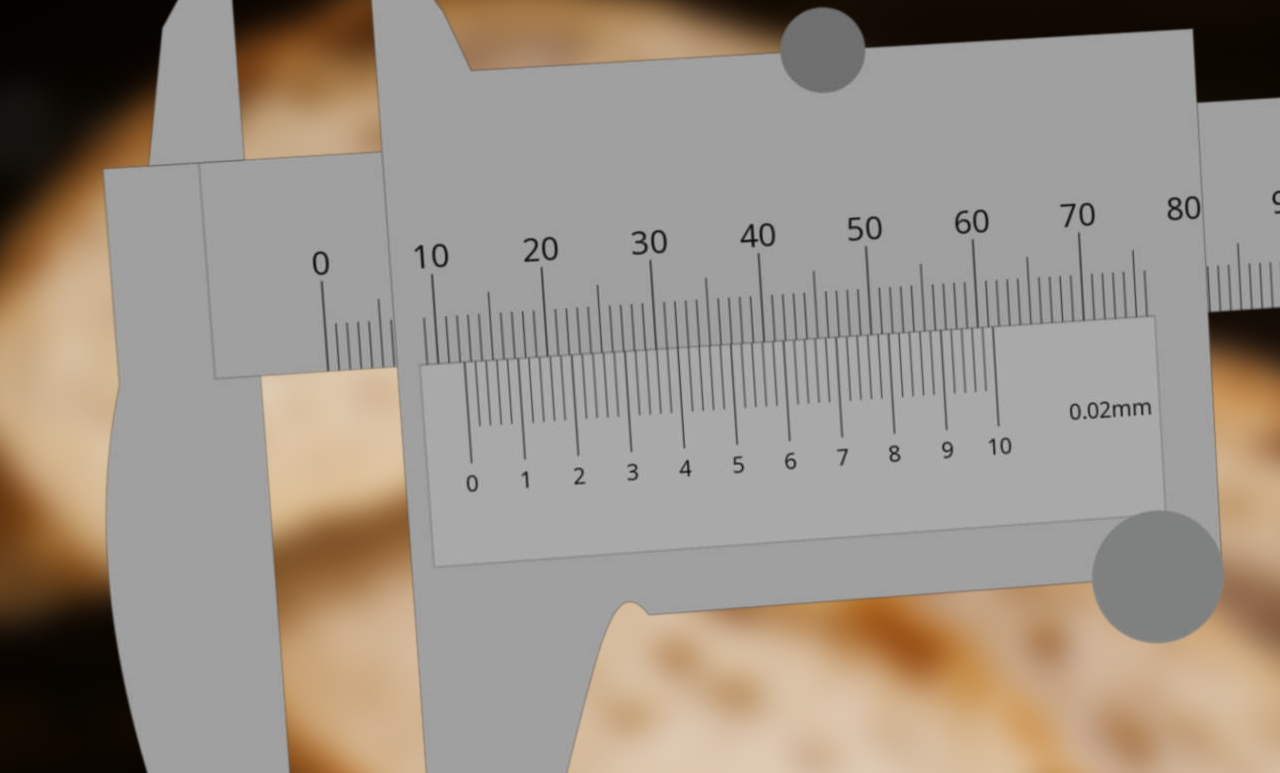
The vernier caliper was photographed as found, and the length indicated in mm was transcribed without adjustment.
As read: 12.4 mm
